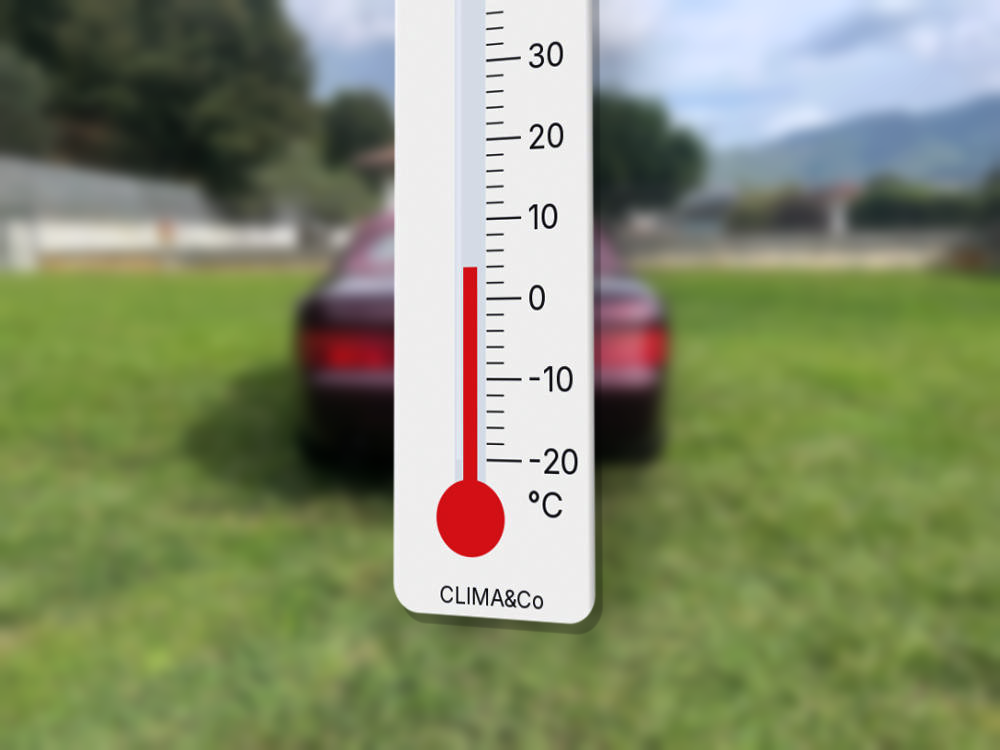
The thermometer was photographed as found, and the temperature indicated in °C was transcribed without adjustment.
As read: 4 °C
